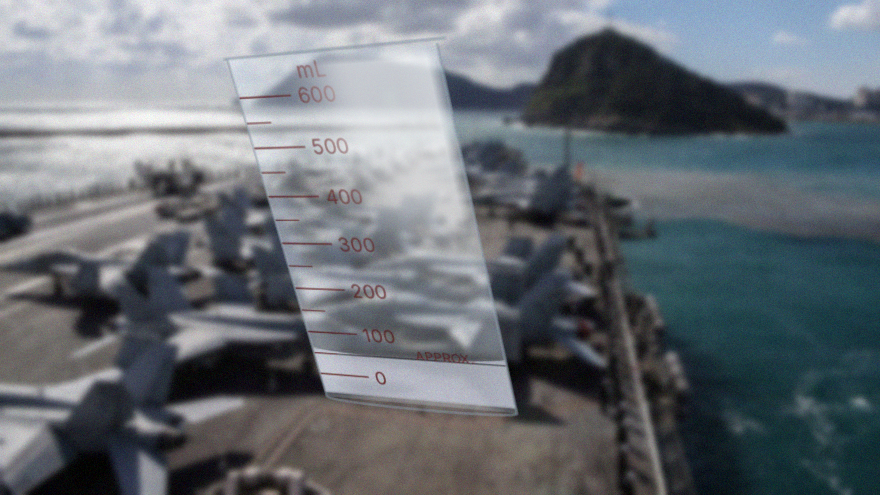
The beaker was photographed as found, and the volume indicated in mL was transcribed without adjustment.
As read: 50 mL
